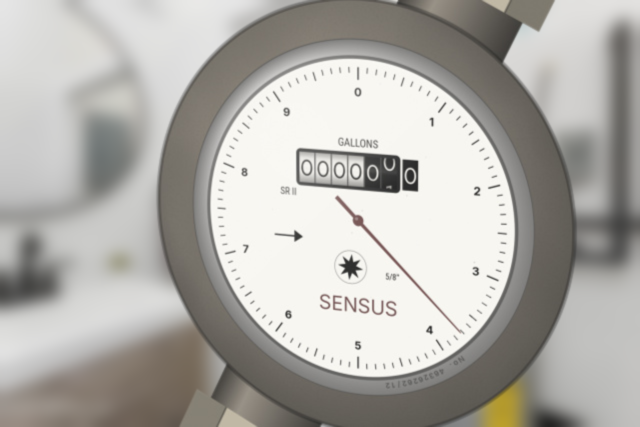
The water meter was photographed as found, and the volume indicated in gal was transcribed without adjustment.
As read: 3.7 gal
